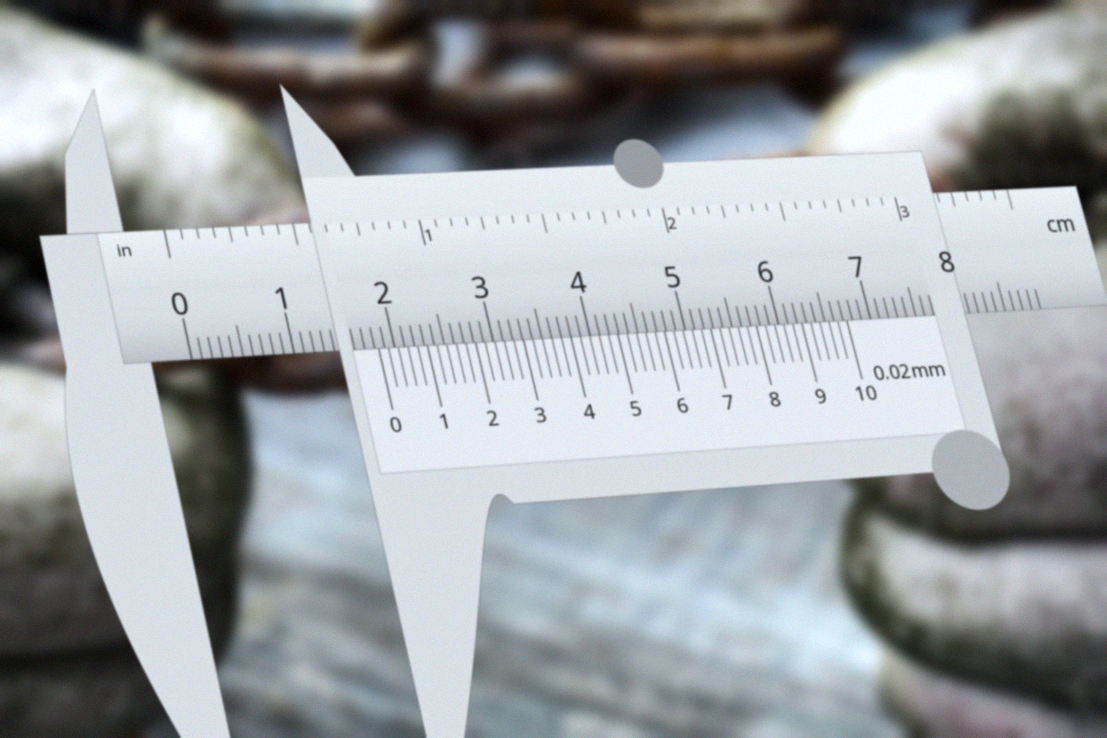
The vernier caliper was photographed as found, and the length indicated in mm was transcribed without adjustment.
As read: 18.4 mm
